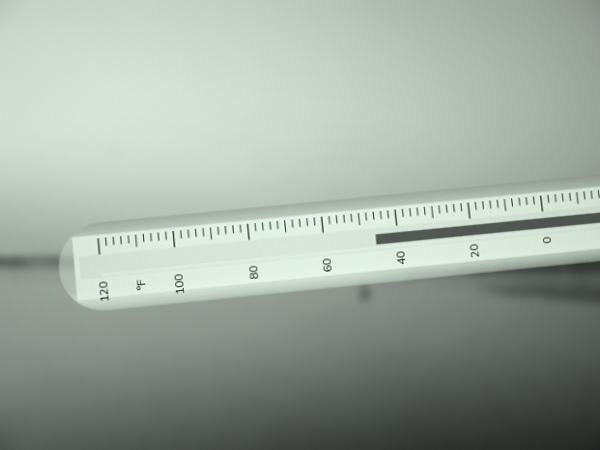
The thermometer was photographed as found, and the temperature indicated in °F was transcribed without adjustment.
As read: 46 °F
